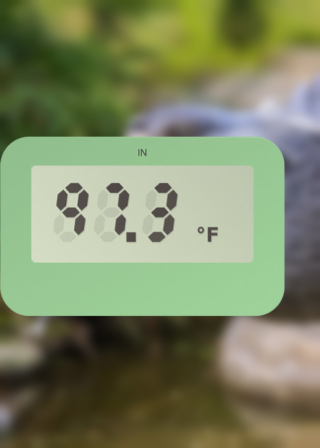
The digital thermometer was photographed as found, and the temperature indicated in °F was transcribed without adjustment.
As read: 97.3 °F
